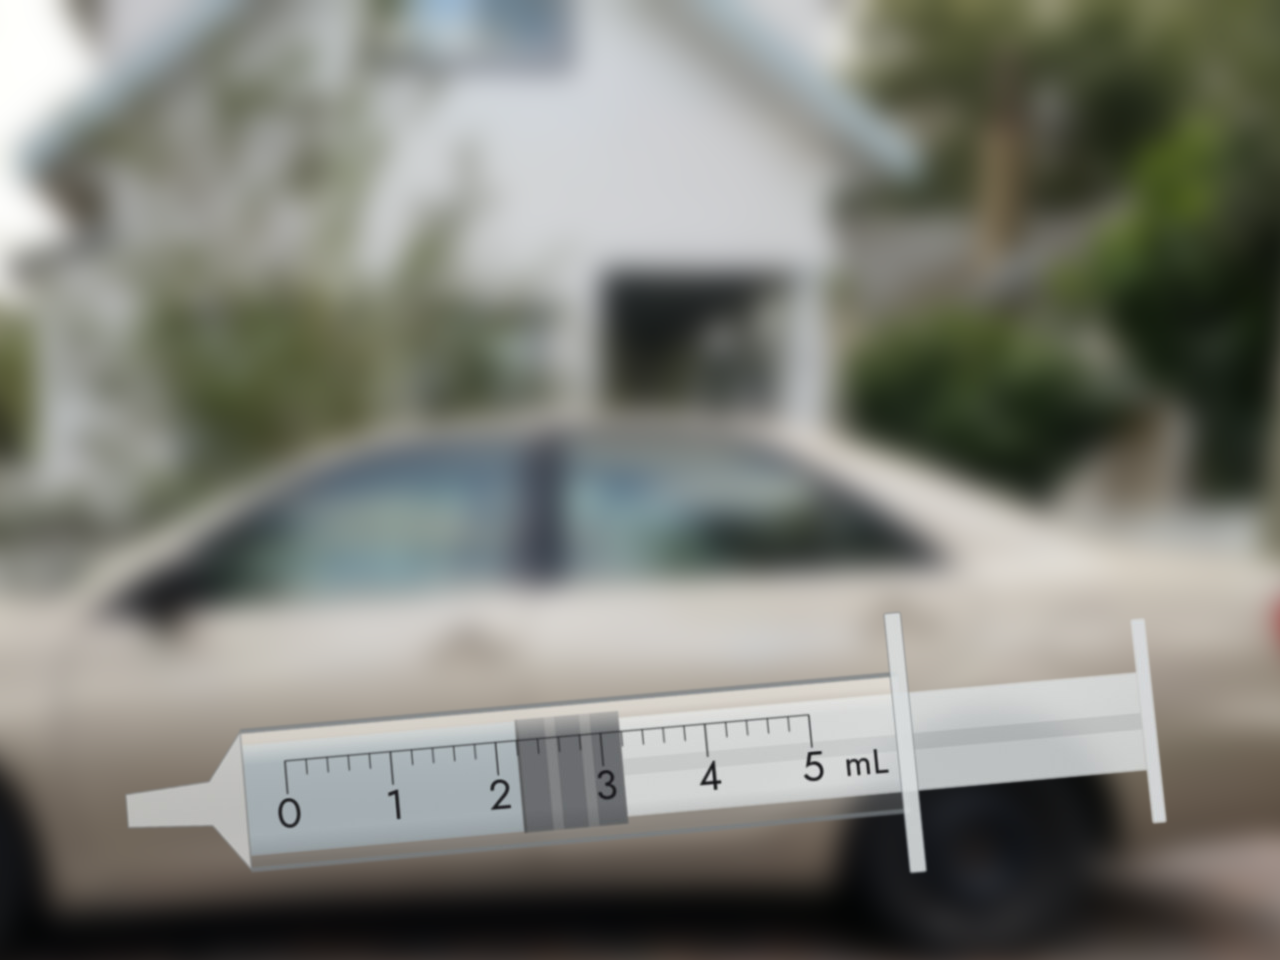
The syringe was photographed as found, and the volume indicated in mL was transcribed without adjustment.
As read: 2.2 mL
